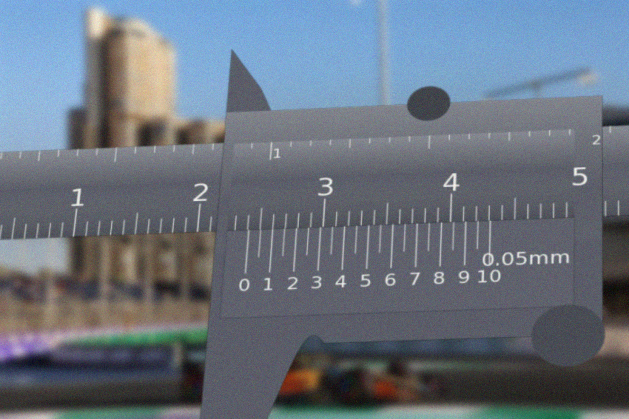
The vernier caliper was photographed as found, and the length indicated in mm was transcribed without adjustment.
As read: 24.1 mm
